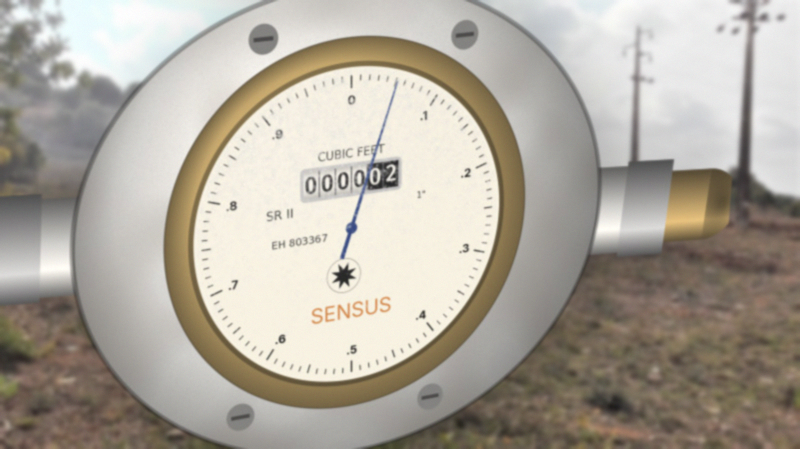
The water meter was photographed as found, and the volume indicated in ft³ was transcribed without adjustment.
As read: 2.05 ft³
